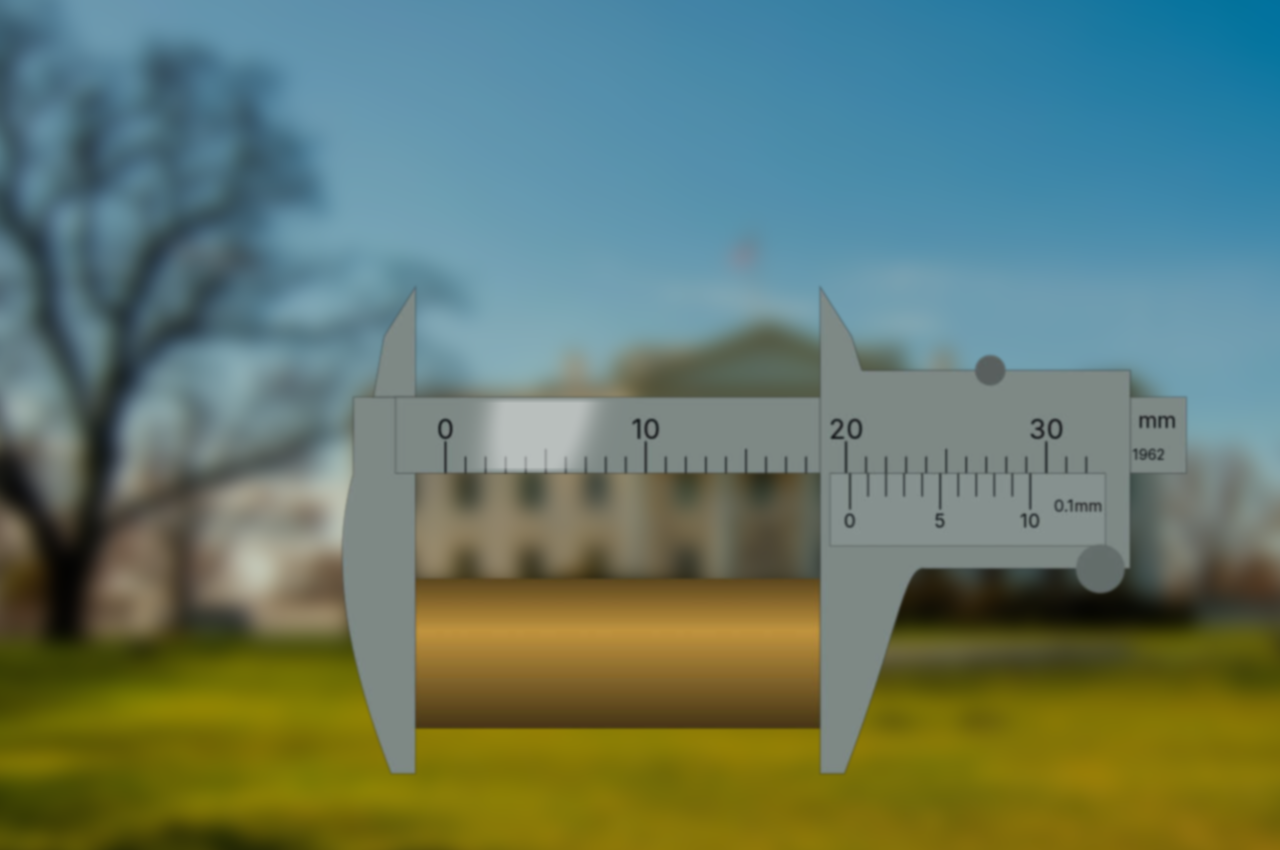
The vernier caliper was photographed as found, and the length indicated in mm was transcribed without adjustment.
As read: 20.2 mm
